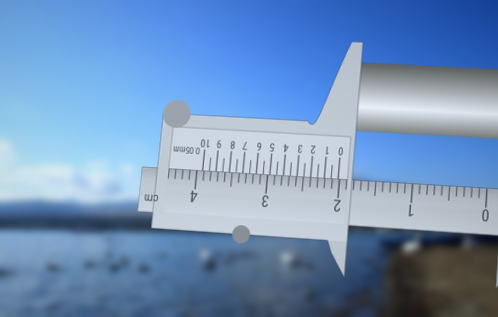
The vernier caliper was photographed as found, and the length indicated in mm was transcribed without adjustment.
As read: 20.2 mm
